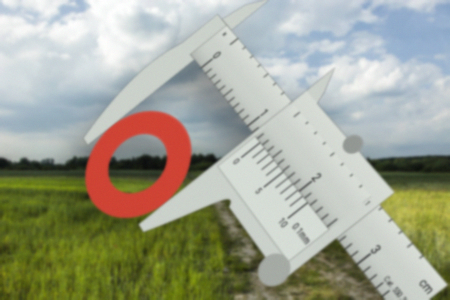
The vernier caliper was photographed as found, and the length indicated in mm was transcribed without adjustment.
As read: 12.6 mm
